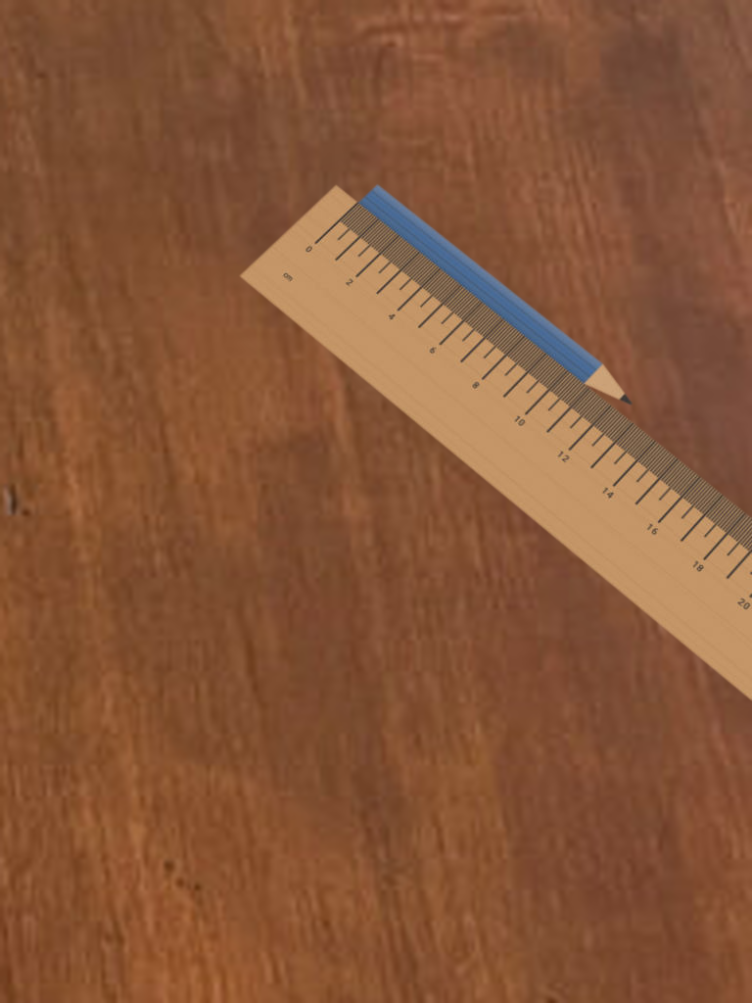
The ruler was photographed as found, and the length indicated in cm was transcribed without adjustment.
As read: 12.5 cm
